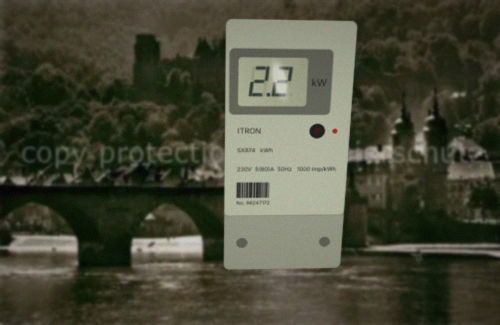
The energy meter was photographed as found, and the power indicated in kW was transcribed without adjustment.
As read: 2.2 kW
